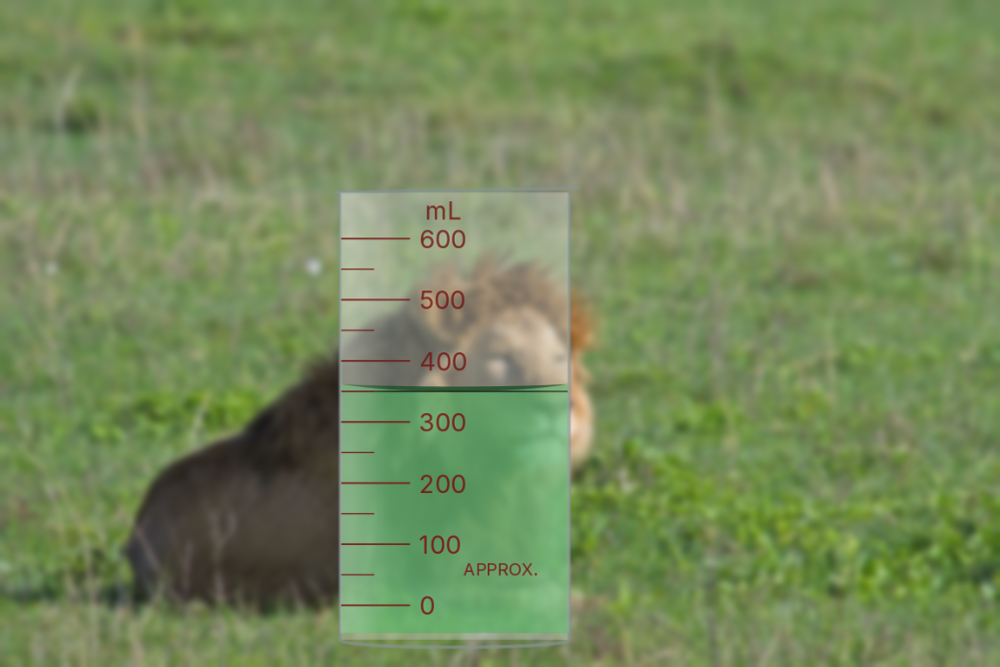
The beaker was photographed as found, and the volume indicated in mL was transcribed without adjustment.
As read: 350 mL
